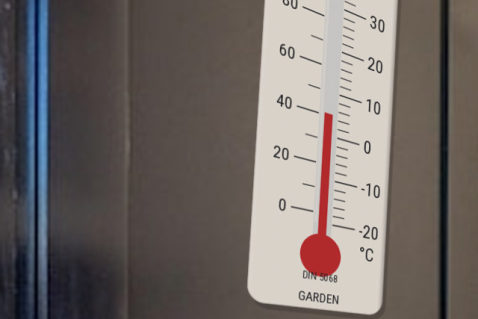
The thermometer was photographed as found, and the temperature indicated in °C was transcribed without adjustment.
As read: 5 °C
